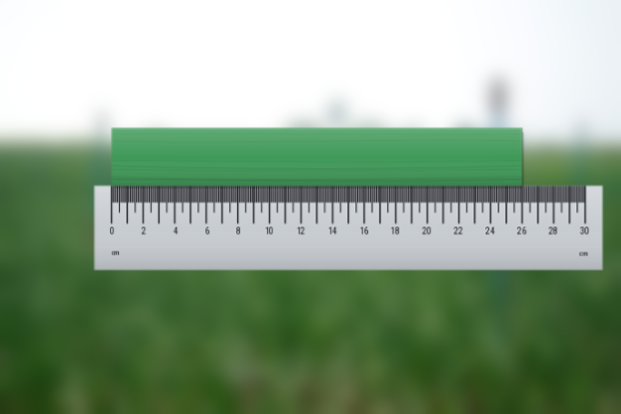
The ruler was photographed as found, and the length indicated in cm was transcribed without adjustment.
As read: 26 cm
